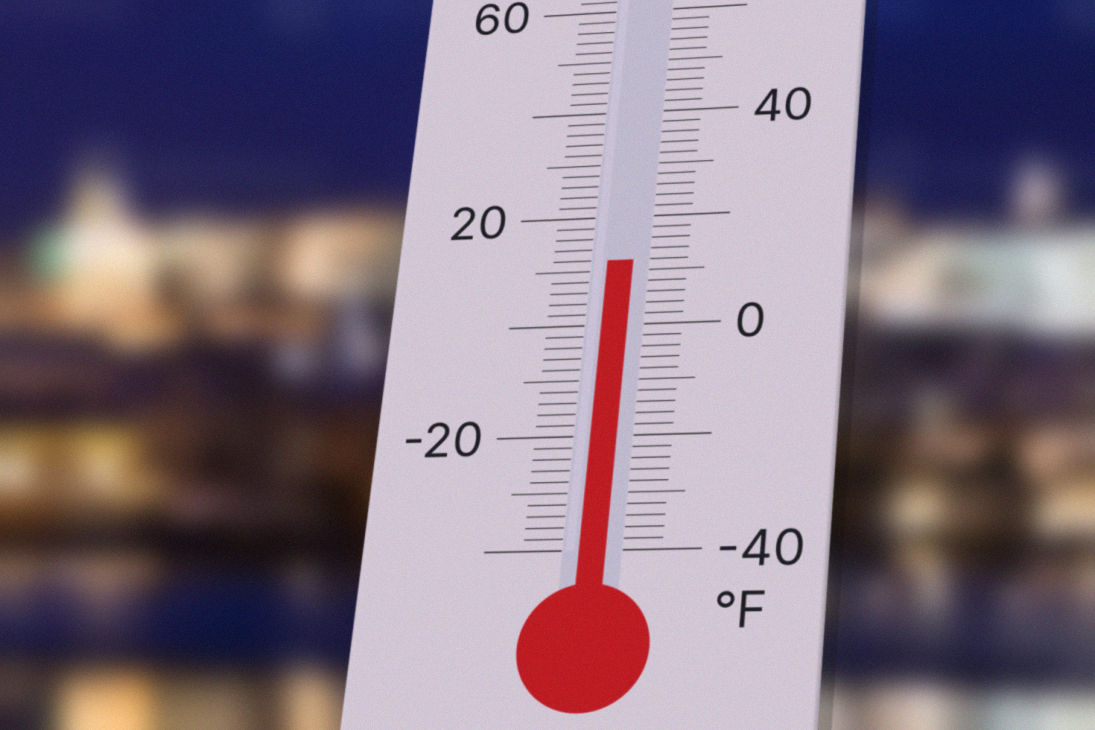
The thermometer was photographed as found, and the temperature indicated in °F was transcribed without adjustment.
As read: 12 °F
